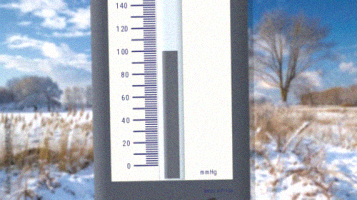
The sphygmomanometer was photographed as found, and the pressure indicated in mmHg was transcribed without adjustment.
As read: 100 mmHg
